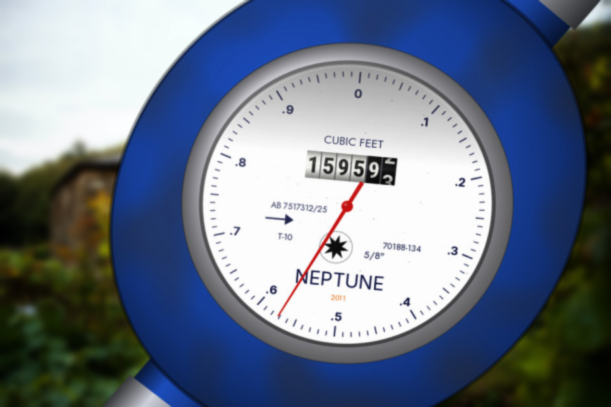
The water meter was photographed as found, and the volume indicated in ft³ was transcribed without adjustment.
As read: 159592.57 ft³
